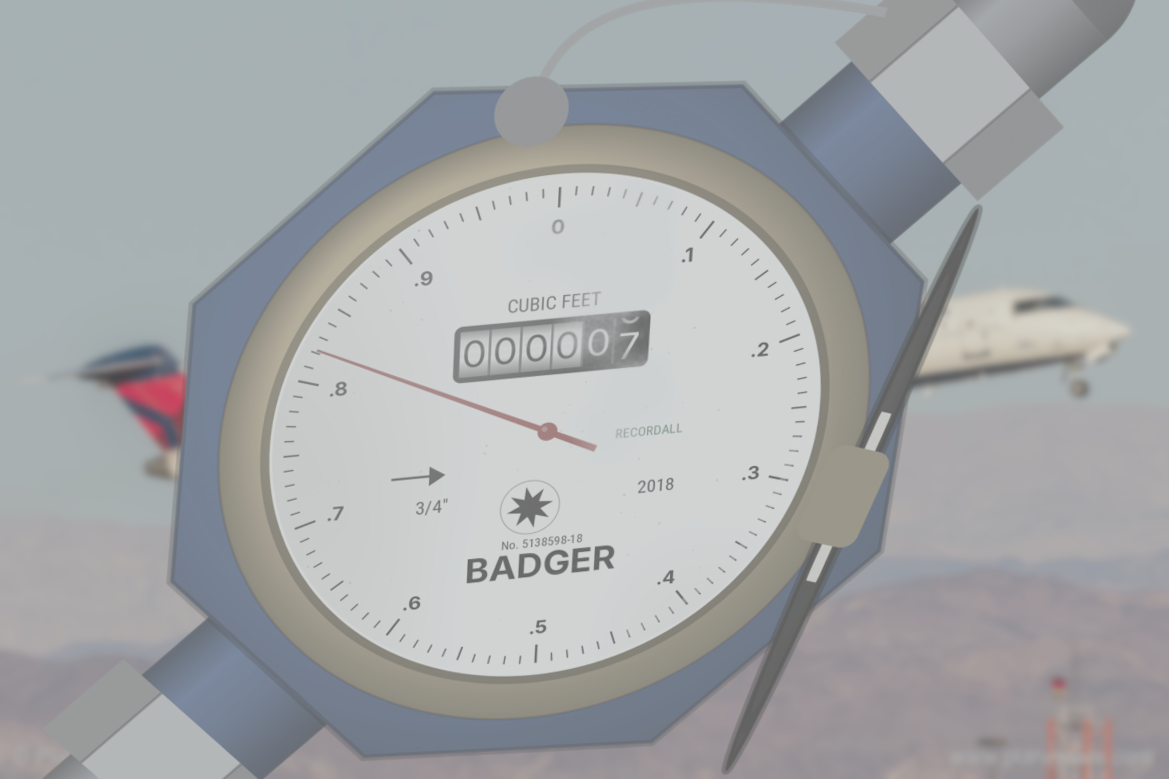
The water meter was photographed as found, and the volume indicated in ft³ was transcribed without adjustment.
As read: 6.82 ft³
